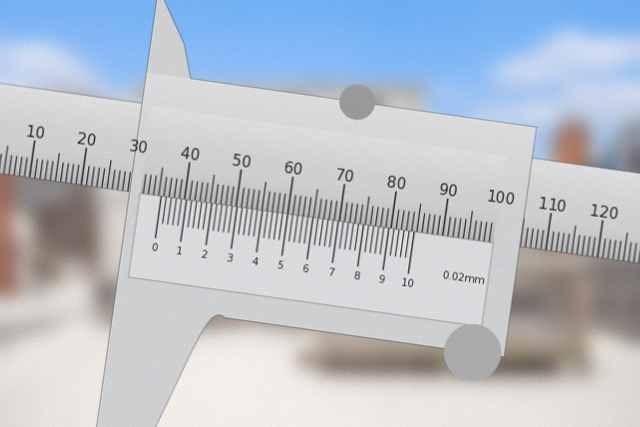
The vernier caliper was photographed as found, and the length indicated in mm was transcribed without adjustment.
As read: 35.5 mm
